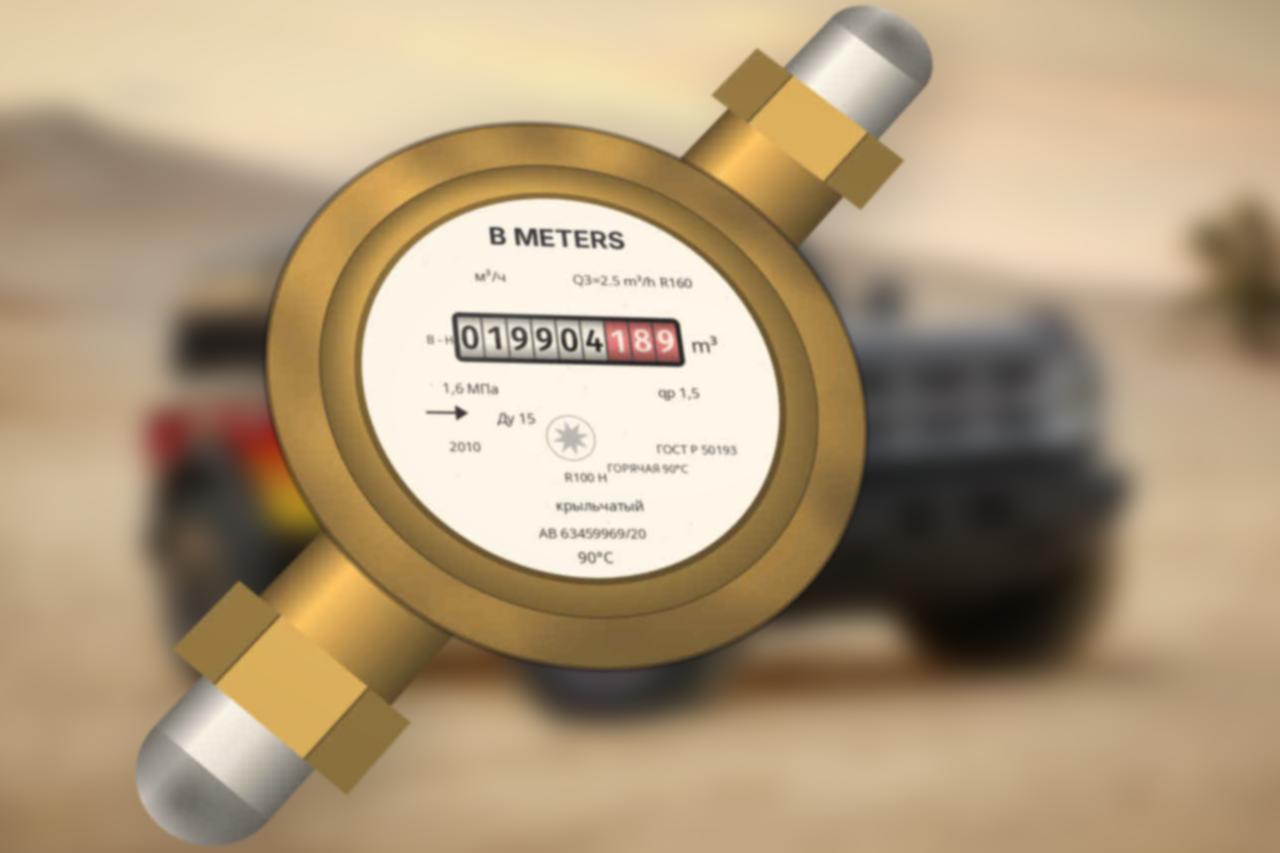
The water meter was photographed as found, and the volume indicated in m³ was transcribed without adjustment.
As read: 19904.189 m³
